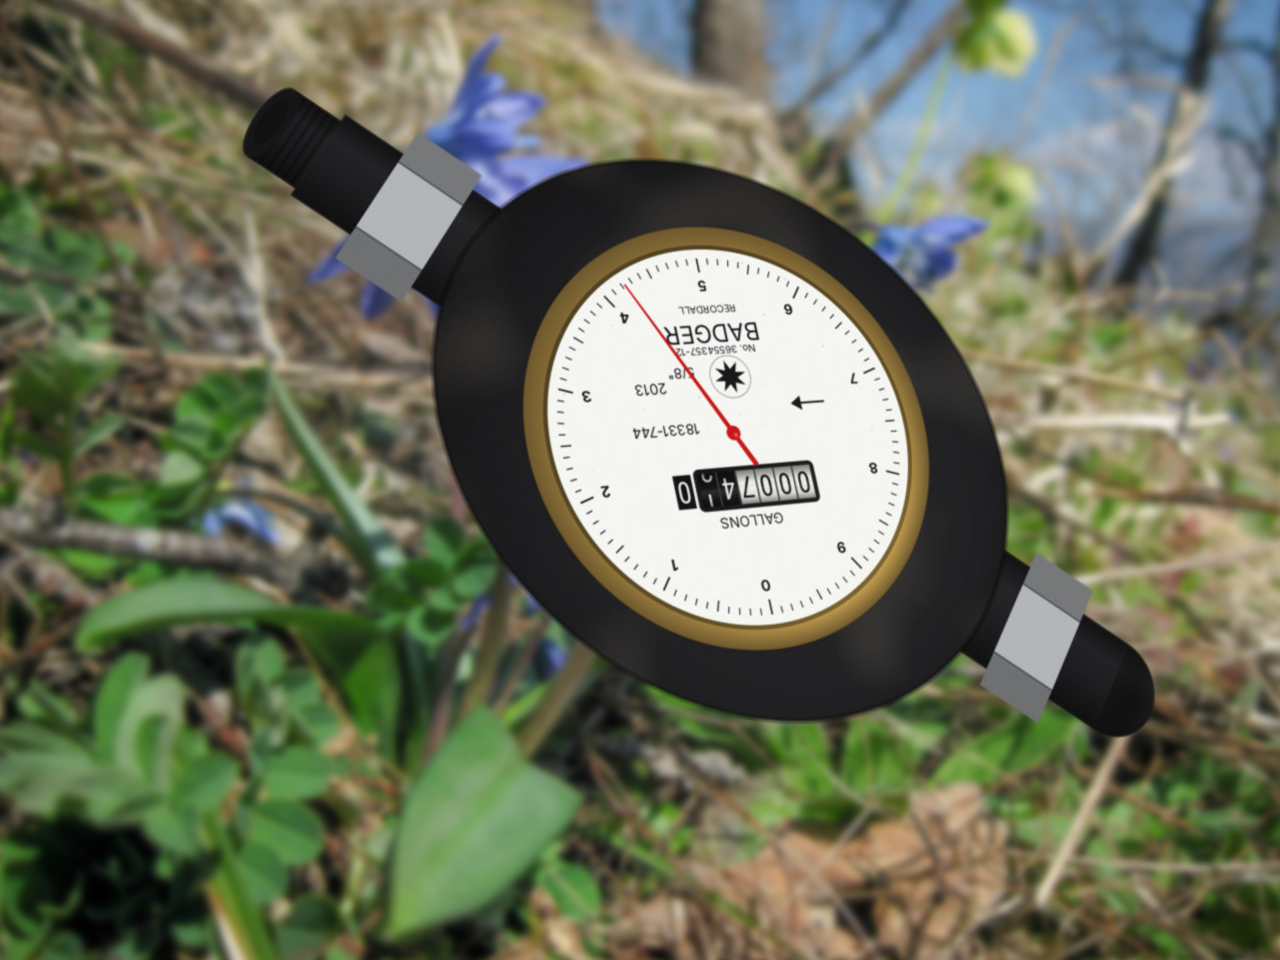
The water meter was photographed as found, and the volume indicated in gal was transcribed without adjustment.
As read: 7414.2 gal
